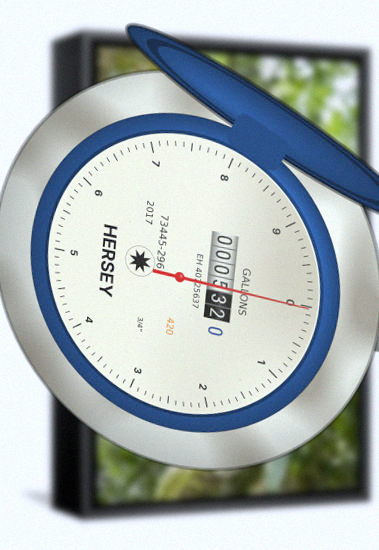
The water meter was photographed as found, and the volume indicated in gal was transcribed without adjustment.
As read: 5320.0 gal
